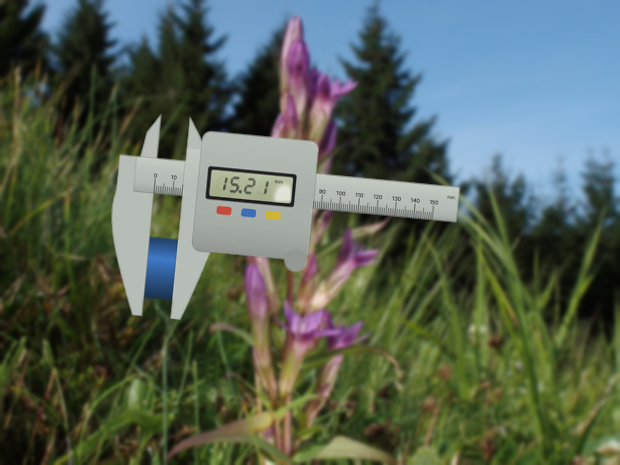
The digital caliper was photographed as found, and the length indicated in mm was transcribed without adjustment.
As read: 15.21 mm
